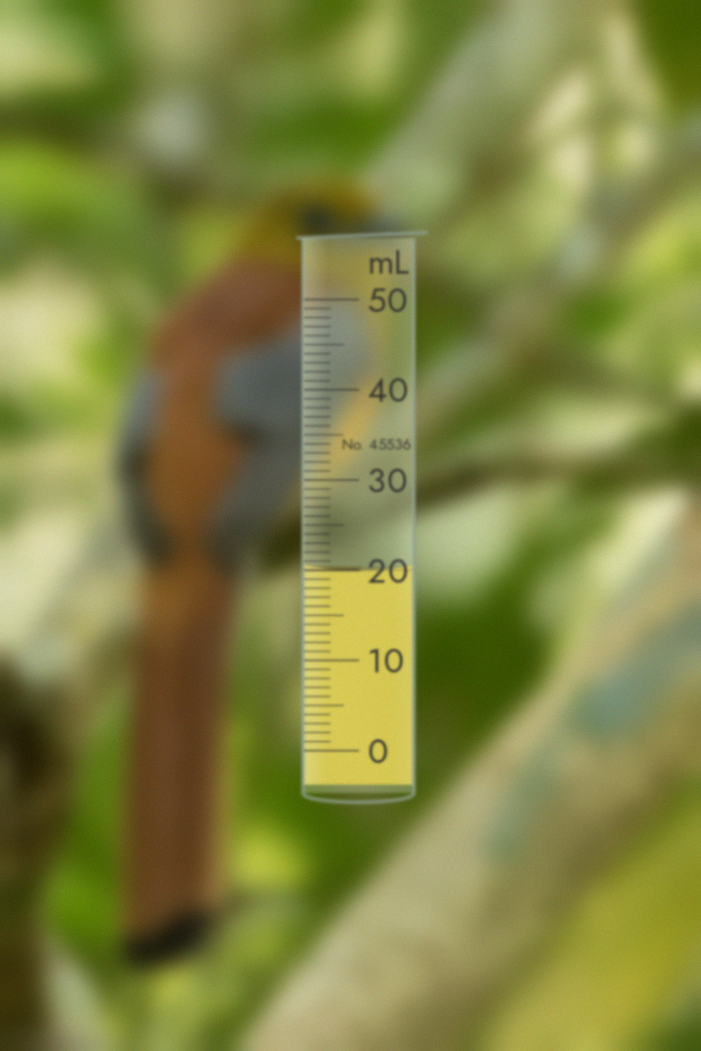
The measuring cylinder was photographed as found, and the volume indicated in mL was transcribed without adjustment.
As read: 20 mL
